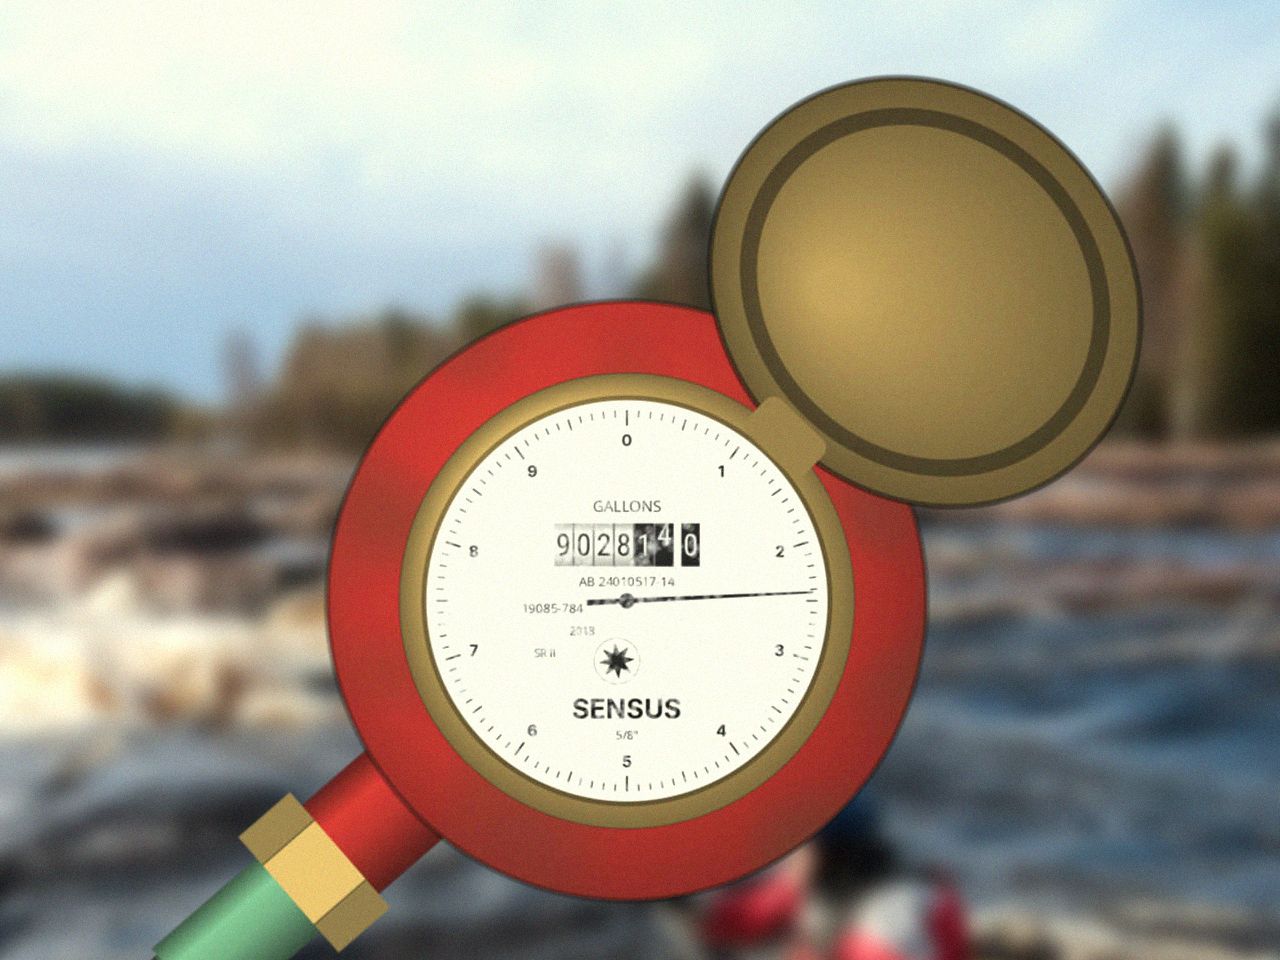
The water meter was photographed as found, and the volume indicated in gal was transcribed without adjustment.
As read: 9028142.4 gal
